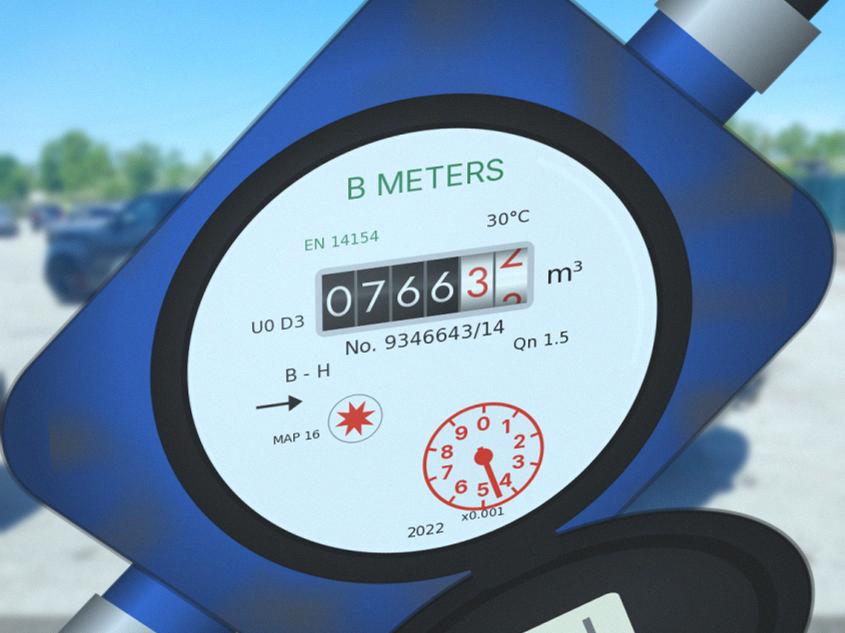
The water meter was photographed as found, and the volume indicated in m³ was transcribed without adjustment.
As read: 766.324 m³
